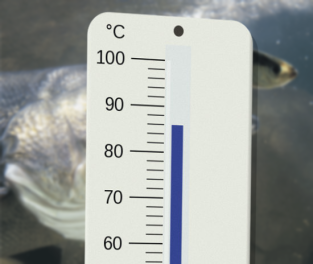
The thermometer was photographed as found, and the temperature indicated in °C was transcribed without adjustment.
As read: 86 °C
